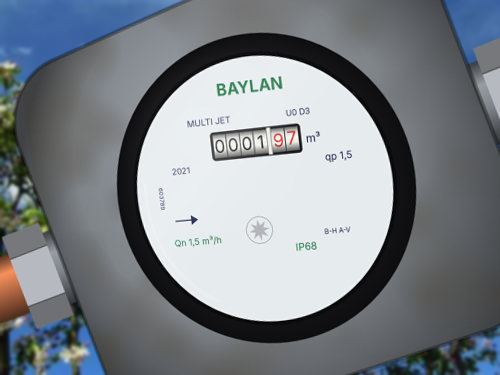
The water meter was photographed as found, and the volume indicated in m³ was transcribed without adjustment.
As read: 1.97 m³
